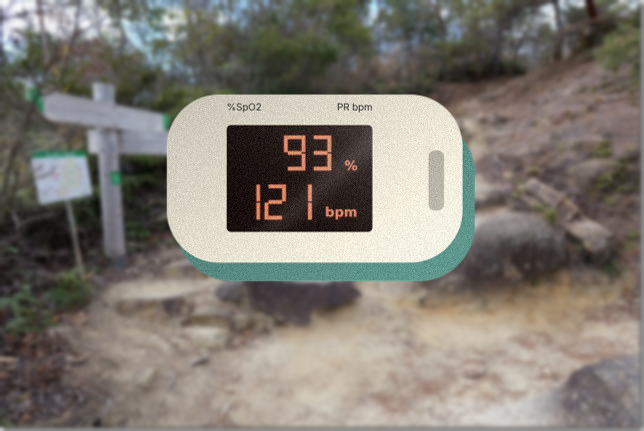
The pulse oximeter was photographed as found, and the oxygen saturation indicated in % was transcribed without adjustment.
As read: 93 %
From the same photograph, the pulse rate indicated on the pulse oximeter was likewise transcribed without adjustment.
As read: 121 bpm
